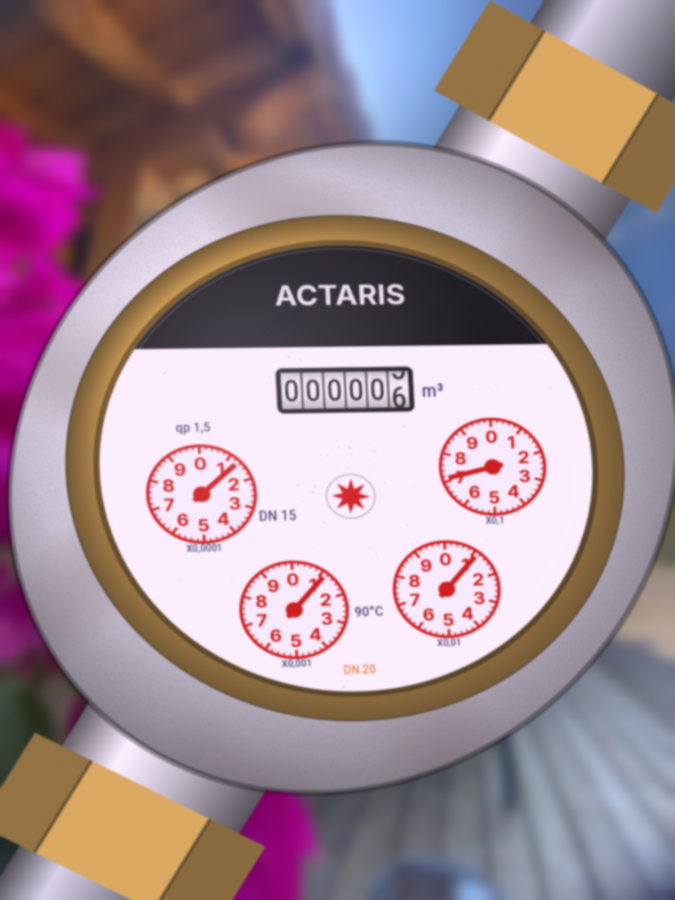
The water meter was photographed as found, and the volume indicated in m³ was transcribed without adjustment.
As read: 5.7111 m³
